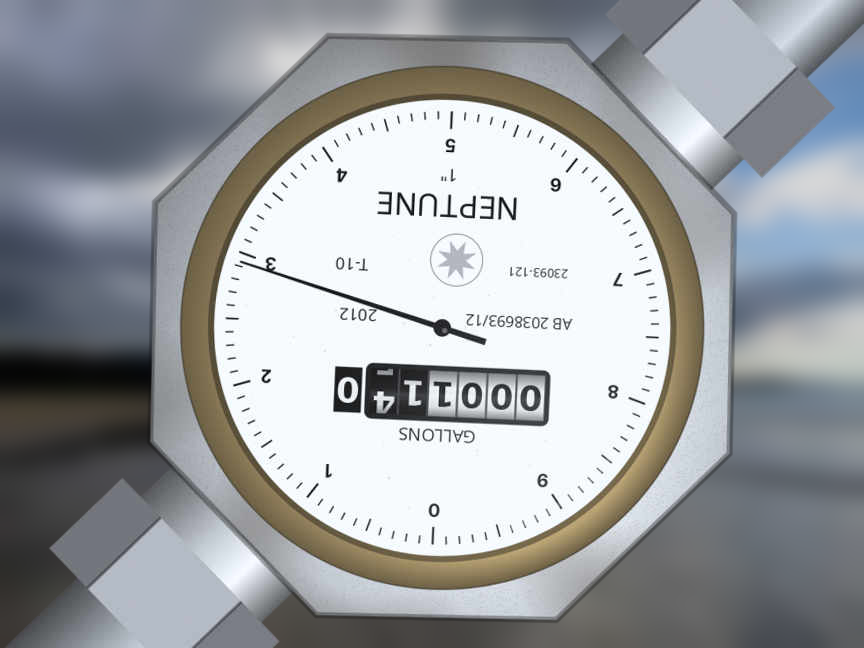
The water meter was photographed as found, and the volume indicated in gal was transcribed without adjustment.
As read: 1142.9 gal
